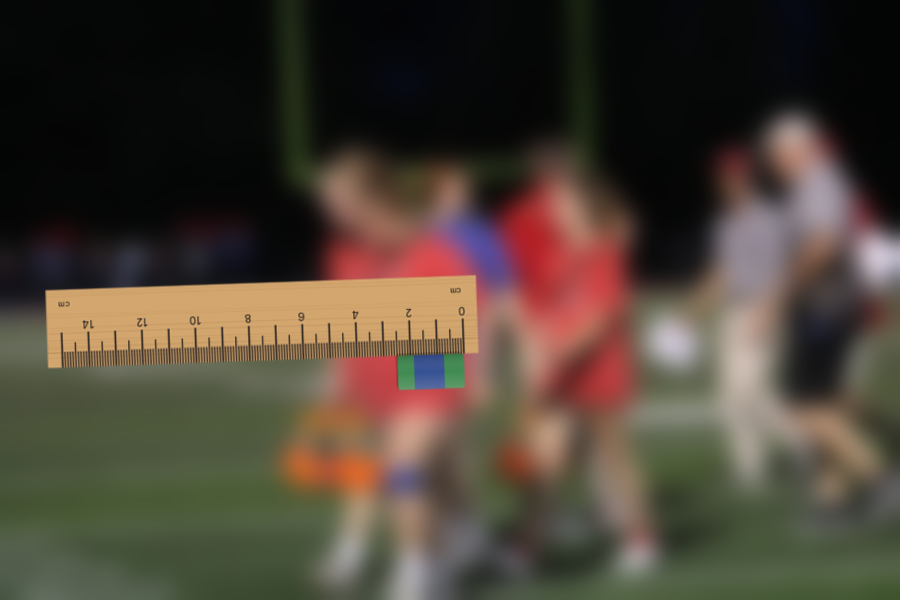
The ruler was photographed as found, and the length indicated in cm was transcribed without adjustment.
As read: 2.5 cm
